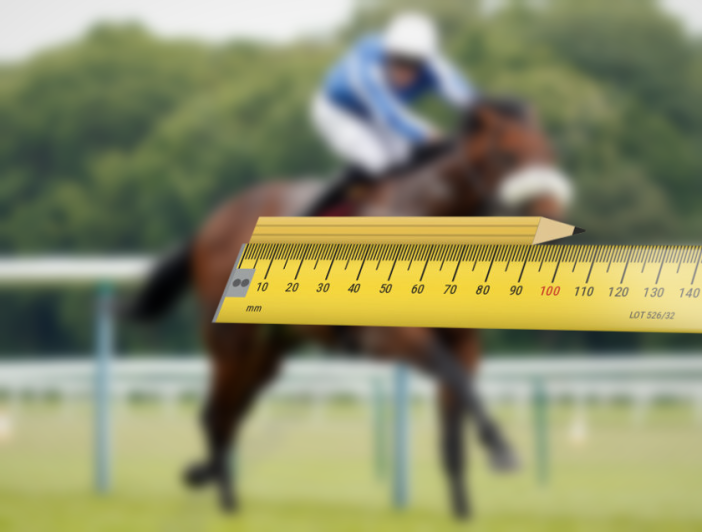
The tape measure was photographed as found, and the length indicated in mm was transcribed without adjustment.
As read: 105 mm
